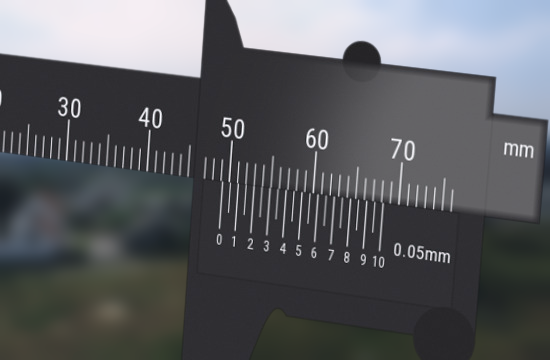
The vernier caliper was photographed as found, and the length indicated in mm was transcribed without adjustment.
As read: 49.2 mm
